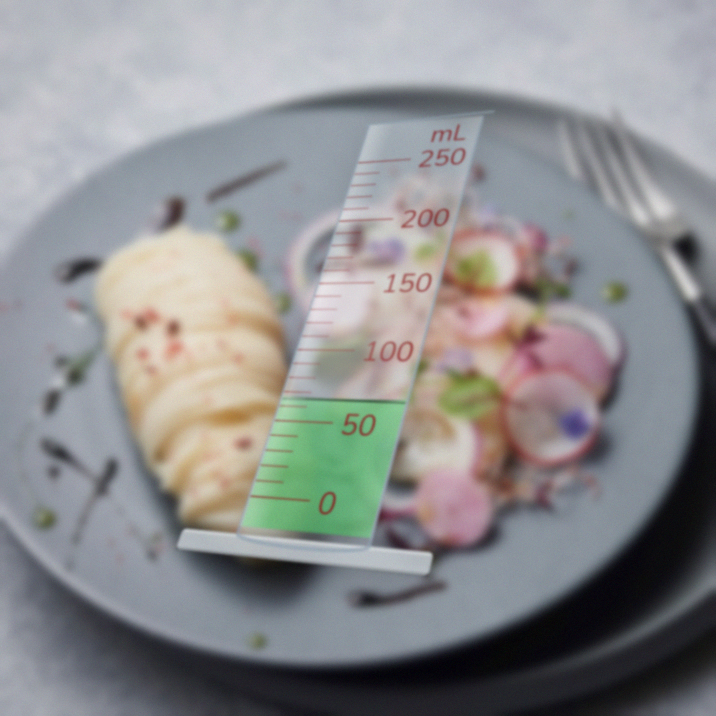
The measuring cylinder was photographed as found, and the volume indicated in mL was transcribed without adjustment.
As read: 65 mL
